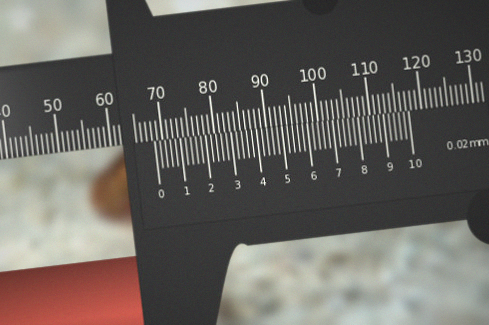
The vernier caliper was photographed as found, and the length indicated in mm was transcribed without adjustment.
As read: 68.5 mm
